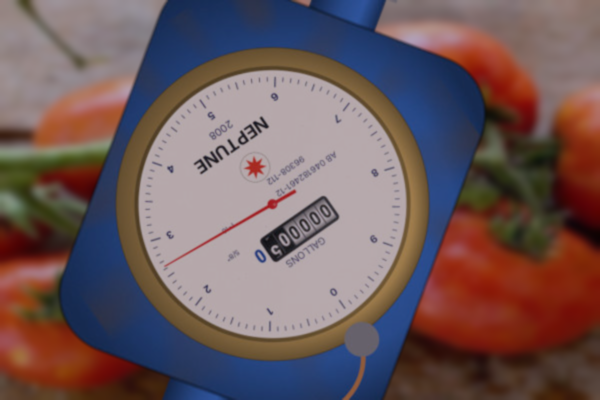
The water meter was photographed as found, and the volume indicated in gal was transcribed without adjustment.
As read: 52.6 gal
